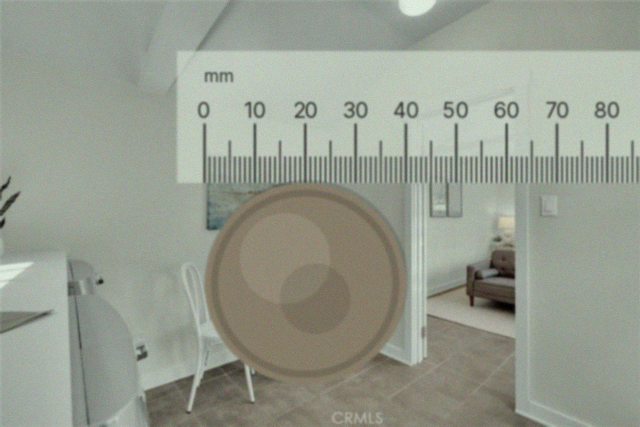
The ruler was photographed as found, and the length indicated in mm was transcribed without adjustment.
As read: 40 mm
